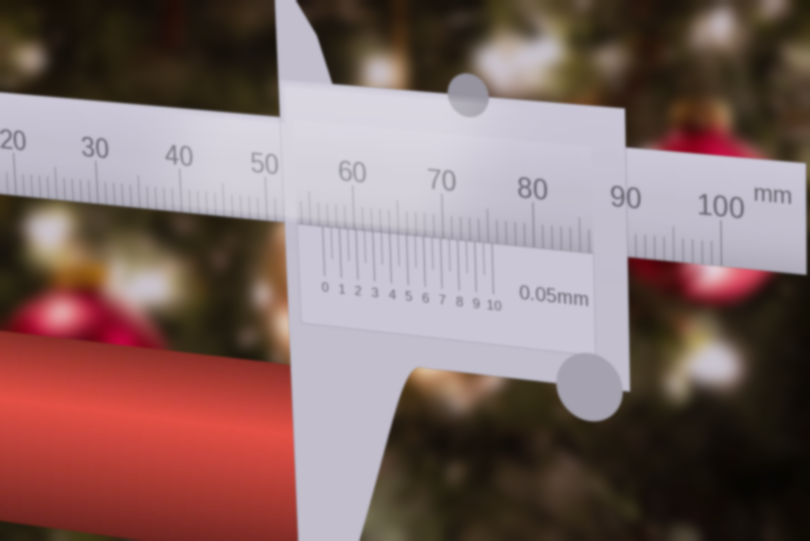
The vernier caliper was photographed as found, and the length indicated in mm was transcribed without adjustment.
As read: 56.4 mm
